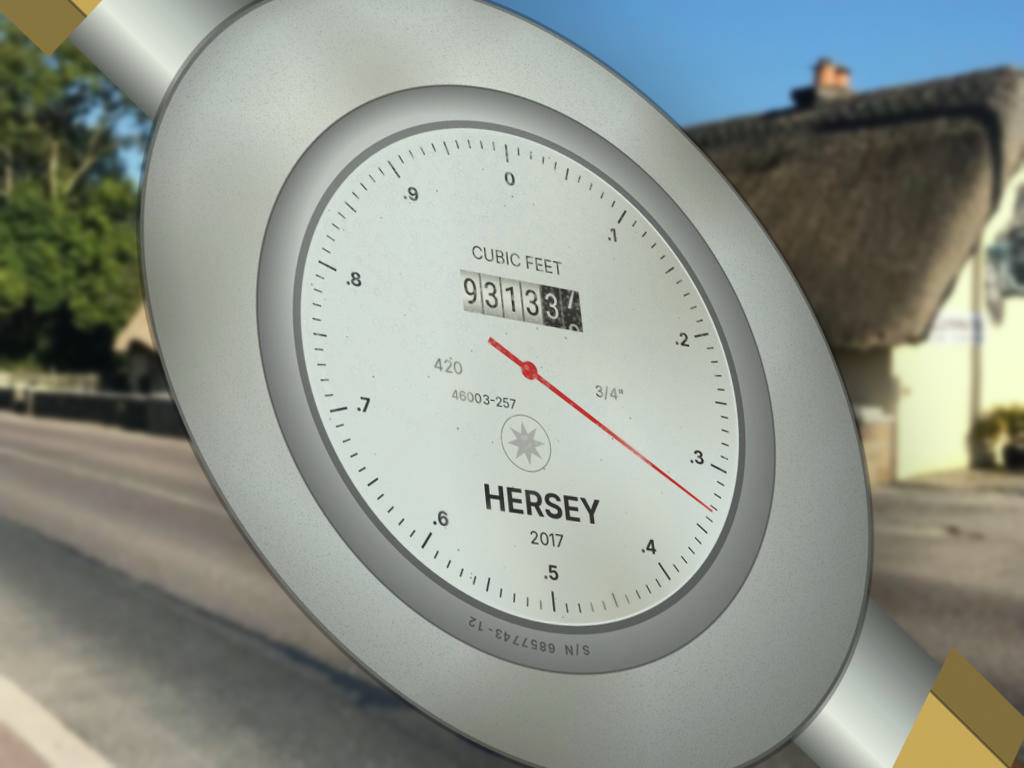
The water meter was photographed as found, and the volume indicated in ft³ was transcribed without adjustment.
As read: 931337.33 ft³
